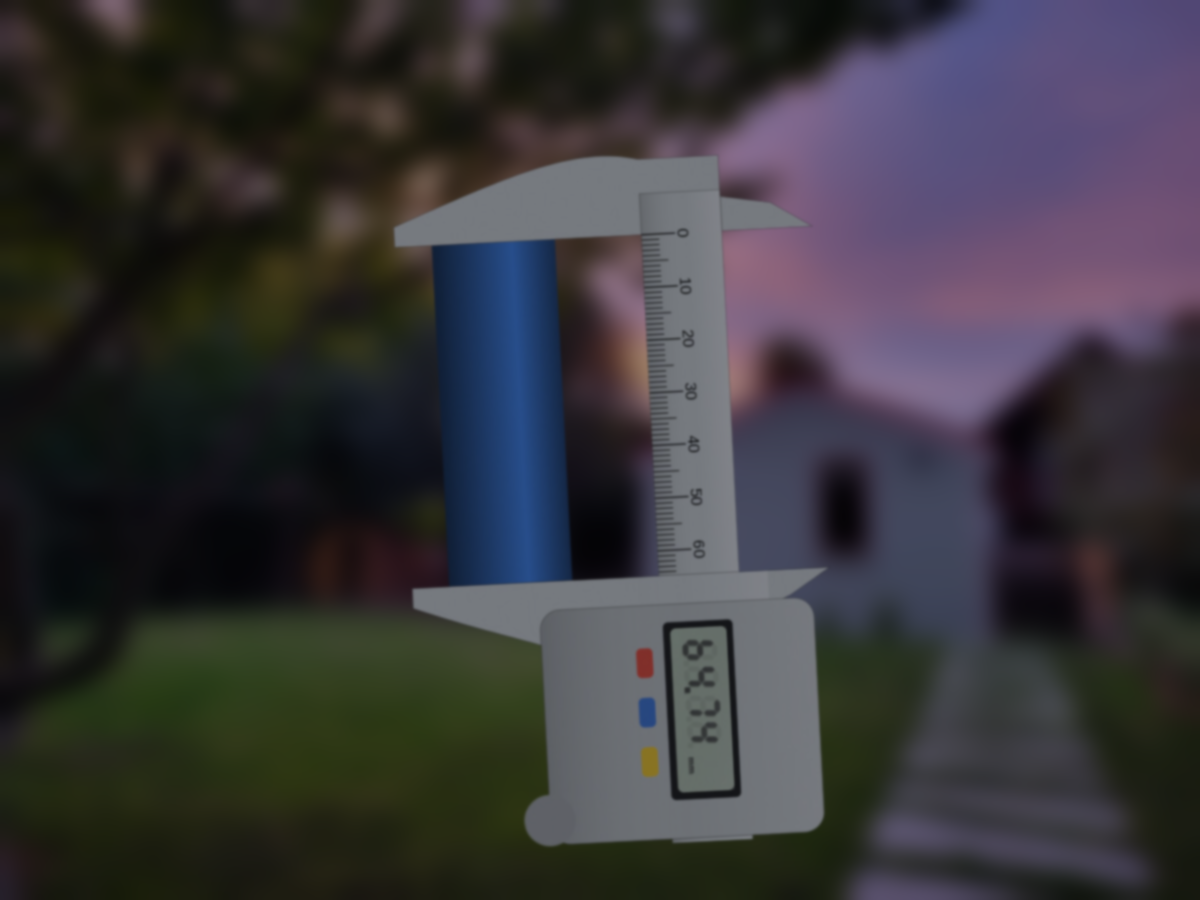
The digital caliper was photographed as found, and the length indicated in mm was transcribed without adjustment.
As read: 64.74 mm
